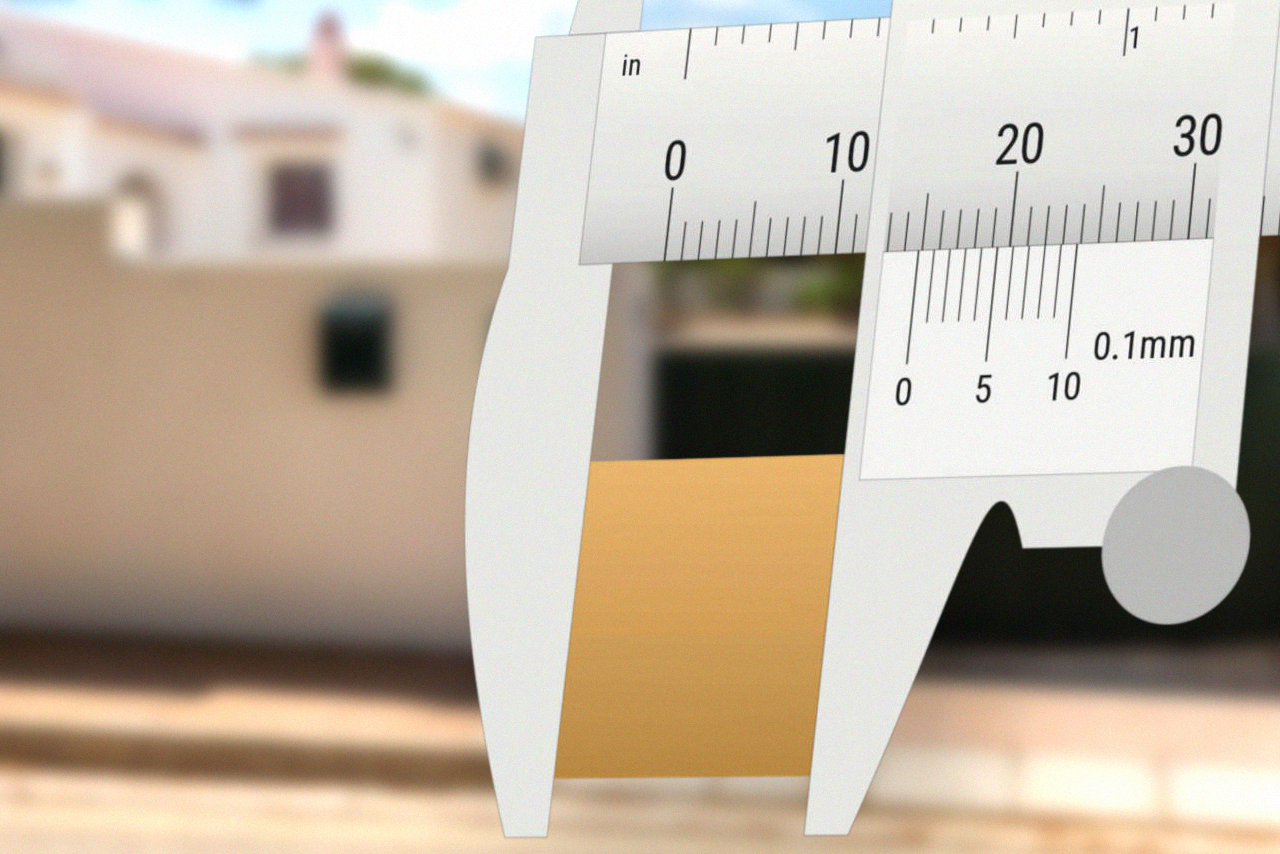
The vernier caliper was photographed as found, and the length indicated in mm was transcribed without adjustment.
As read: 14.8 mm
